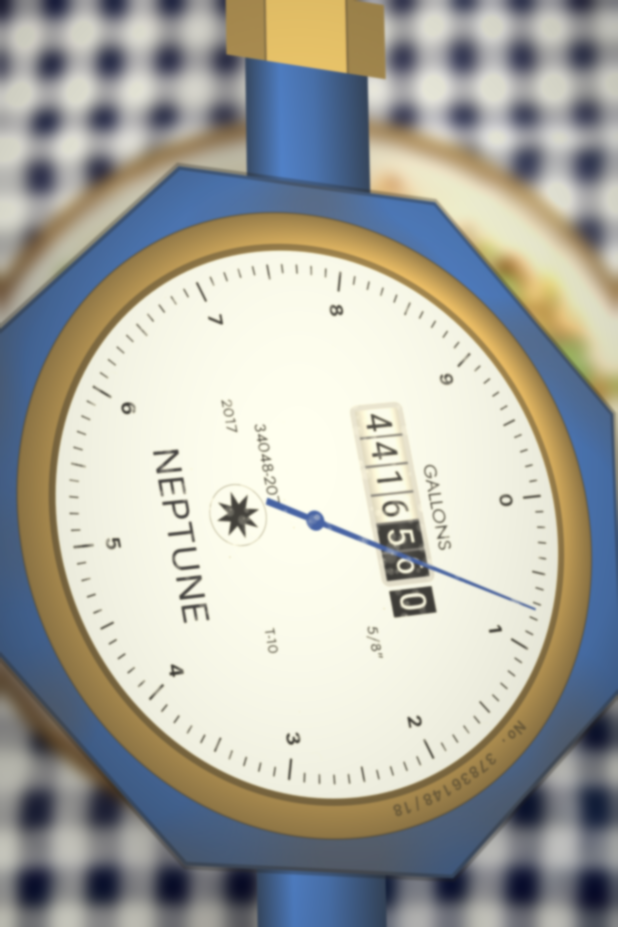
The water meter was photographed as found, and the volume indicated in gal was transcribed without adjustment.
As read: 4416560.7 gal
